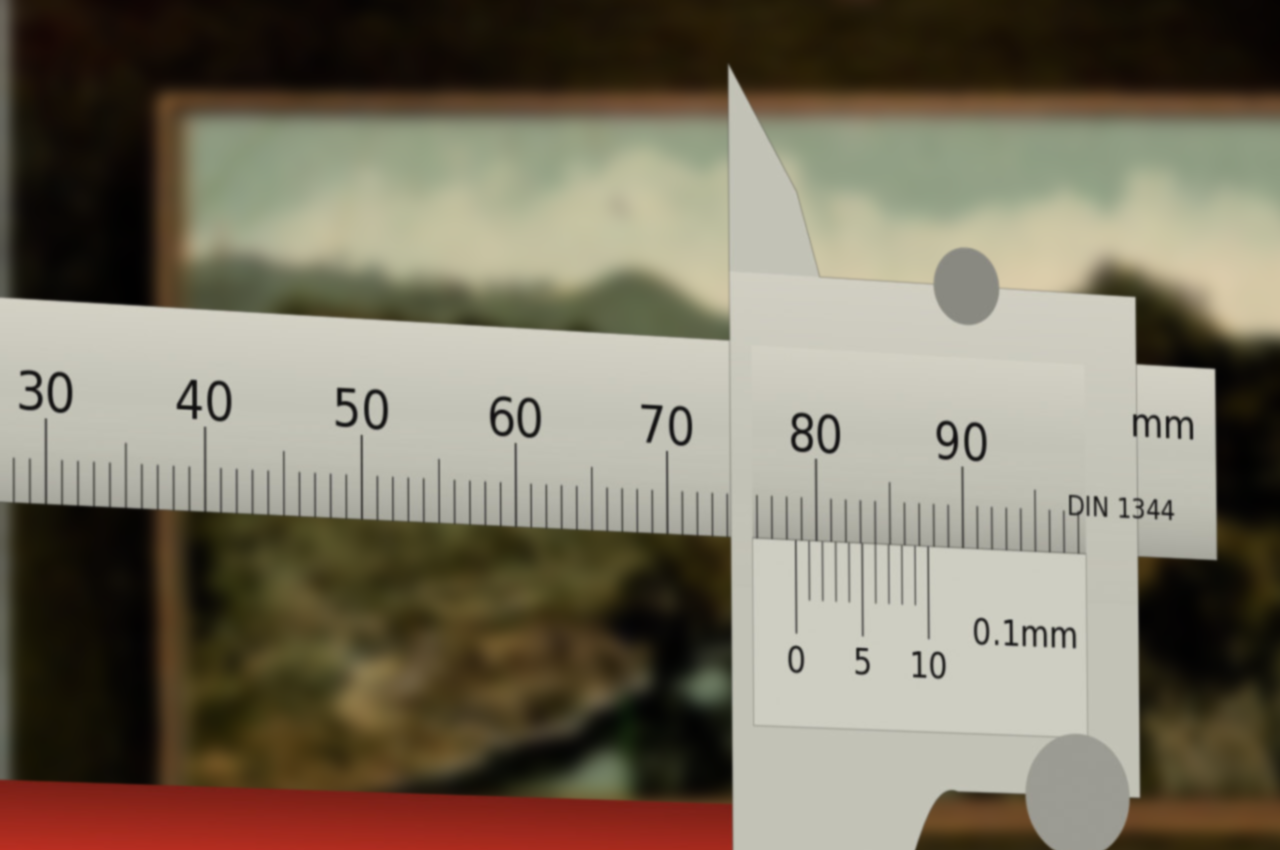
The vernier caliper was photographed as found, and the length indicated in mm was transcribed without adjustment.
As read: 78.6 mm
